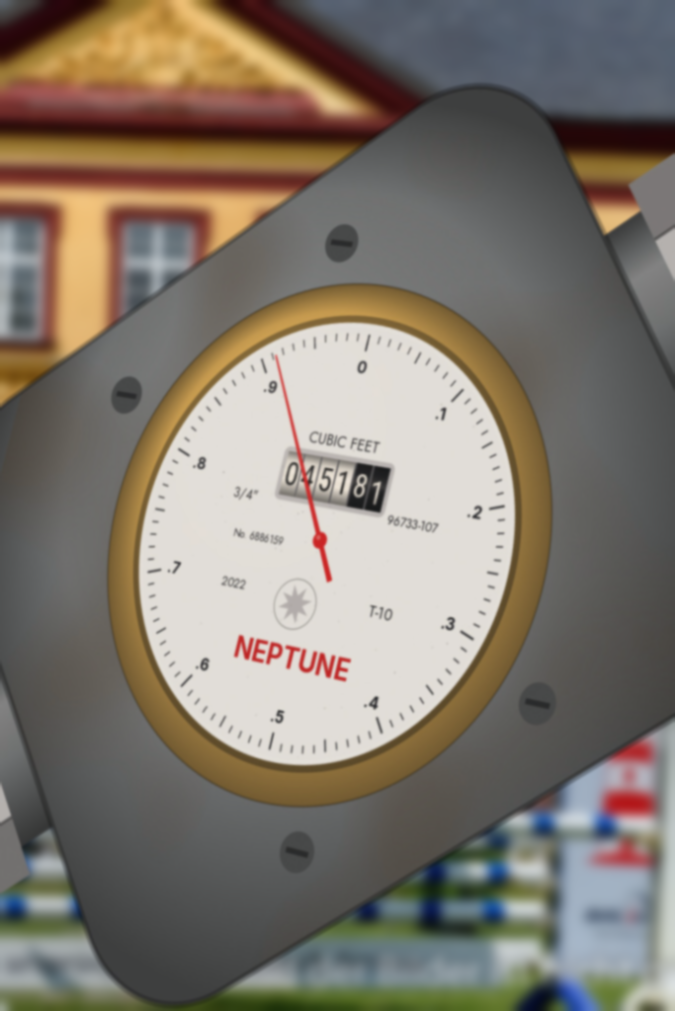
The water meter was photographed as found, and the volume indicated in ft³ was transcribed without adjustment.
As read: 45180.91 ft³
